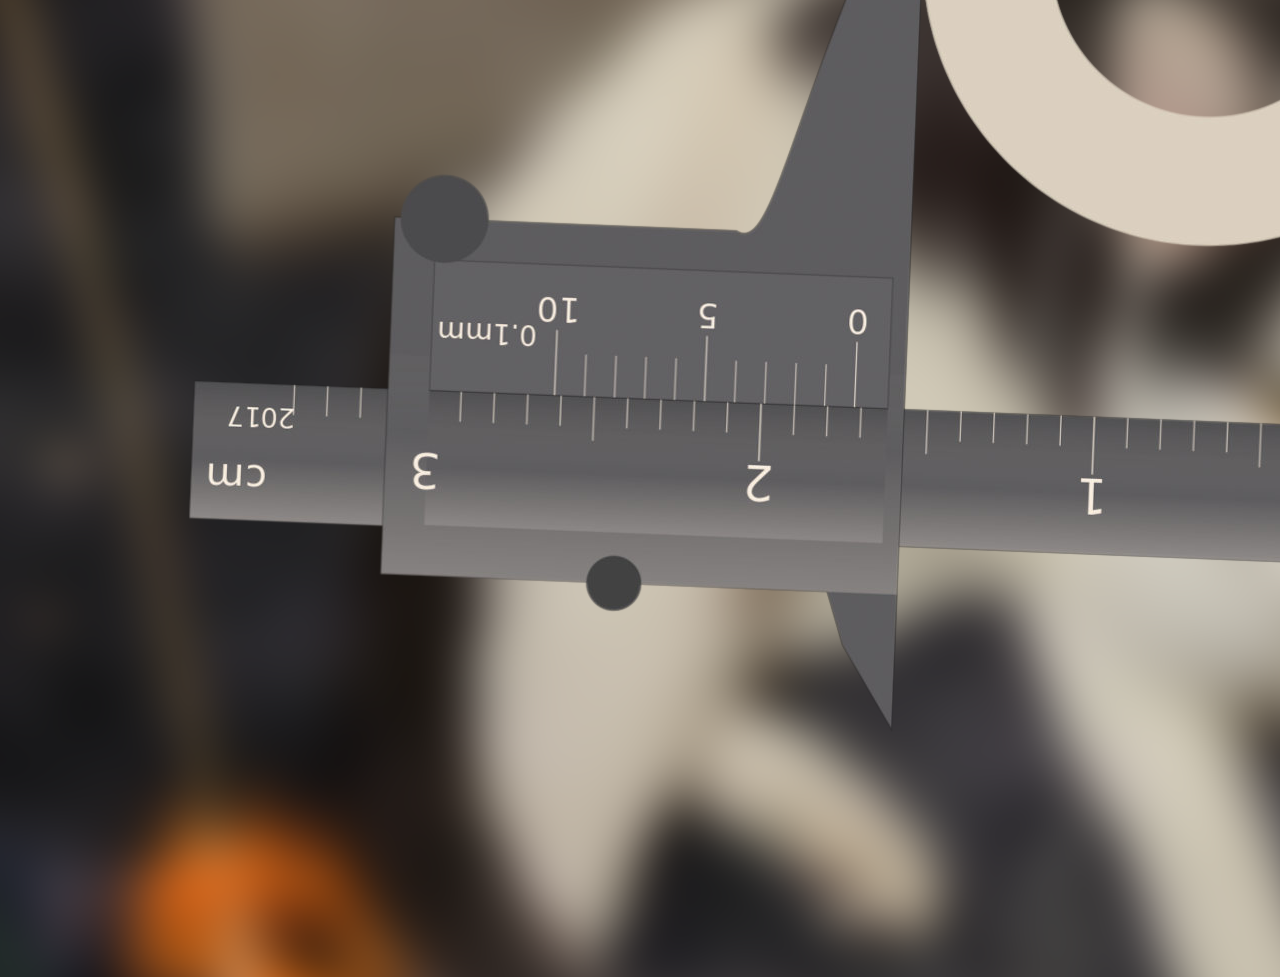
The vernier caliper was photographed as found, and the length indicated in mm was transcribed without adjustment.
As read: 17.2 mm
